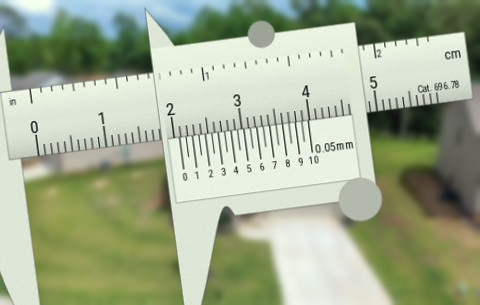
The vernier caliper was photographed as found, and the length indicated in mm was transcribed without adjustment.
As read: 20.8 mm
